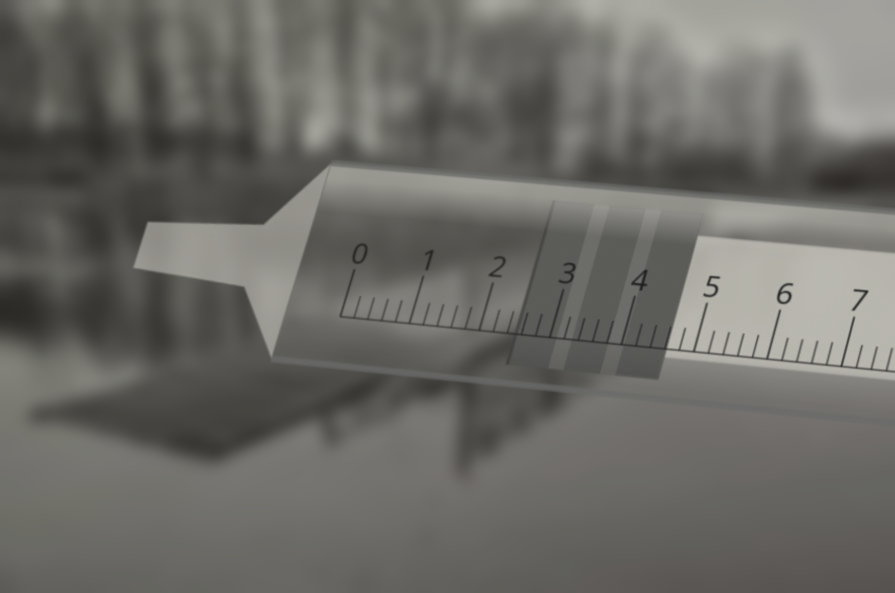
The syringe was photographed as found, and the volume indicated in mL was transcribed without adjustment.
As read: 2.5 mL
